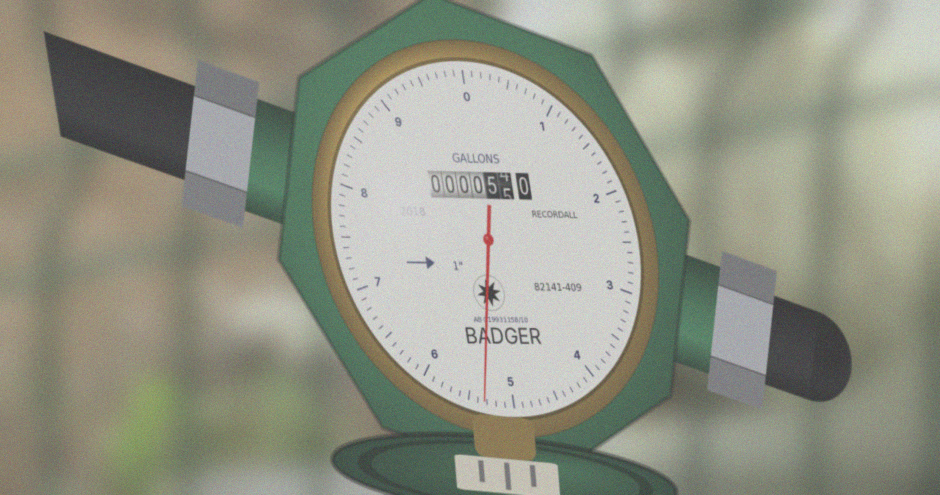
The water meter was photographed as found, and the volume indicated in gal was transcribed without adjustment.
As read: 545.3 gal
